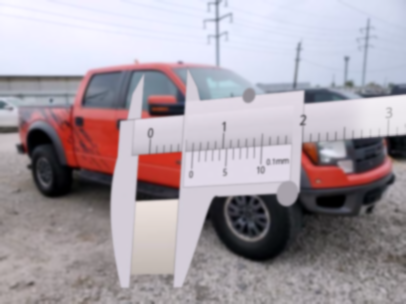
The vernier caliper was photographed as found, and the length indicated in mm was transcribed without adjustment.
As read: 6.0 mm
